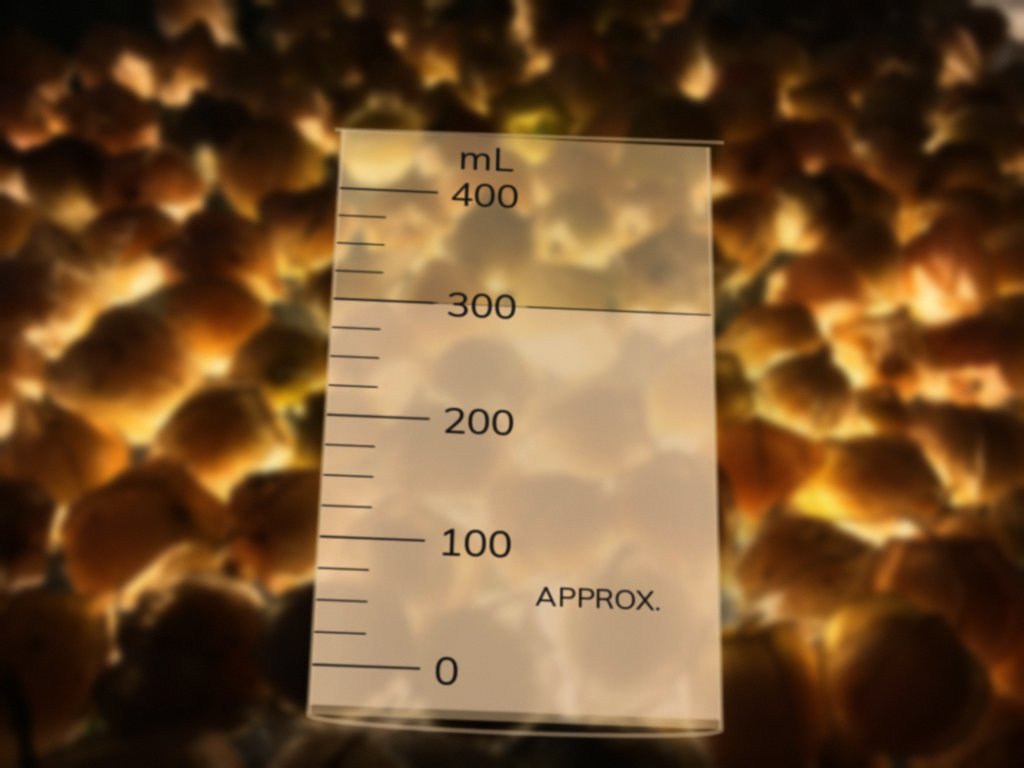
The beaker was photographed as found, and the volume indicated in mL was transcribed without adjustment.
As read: 300 mL
